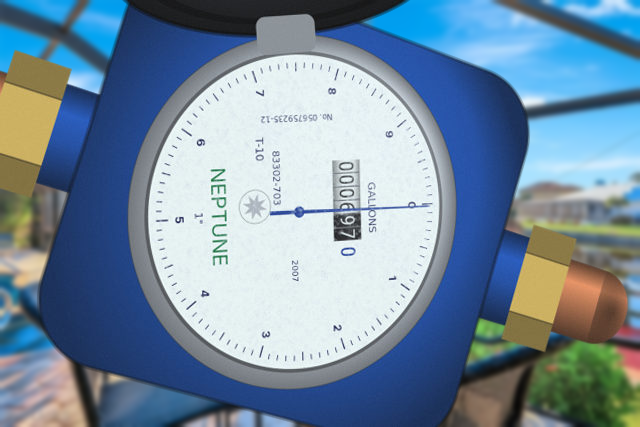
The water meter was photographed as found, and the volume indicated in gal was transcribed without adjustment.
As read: 6970.0 gal
